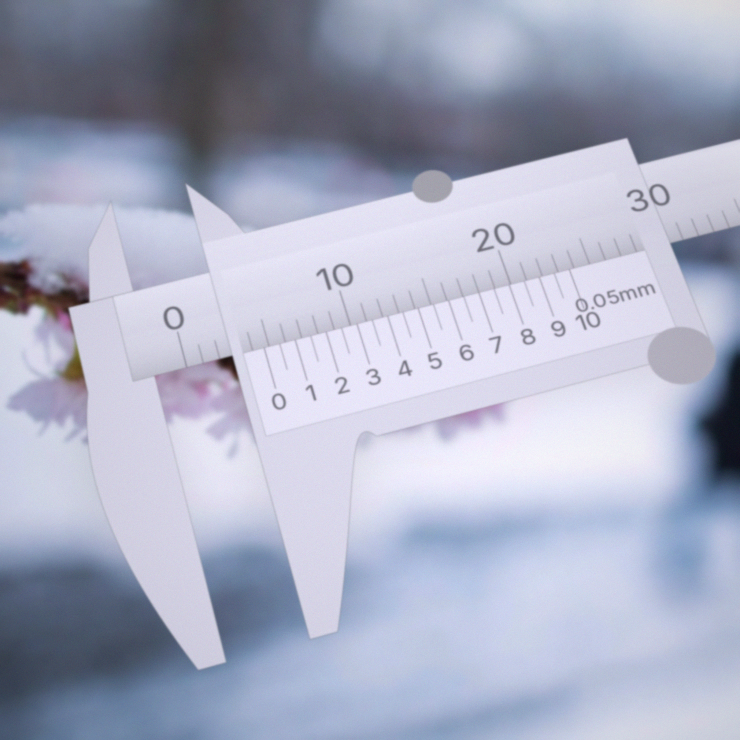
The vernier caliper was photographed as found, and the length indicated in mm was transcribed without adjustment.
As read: 4.7 mm
